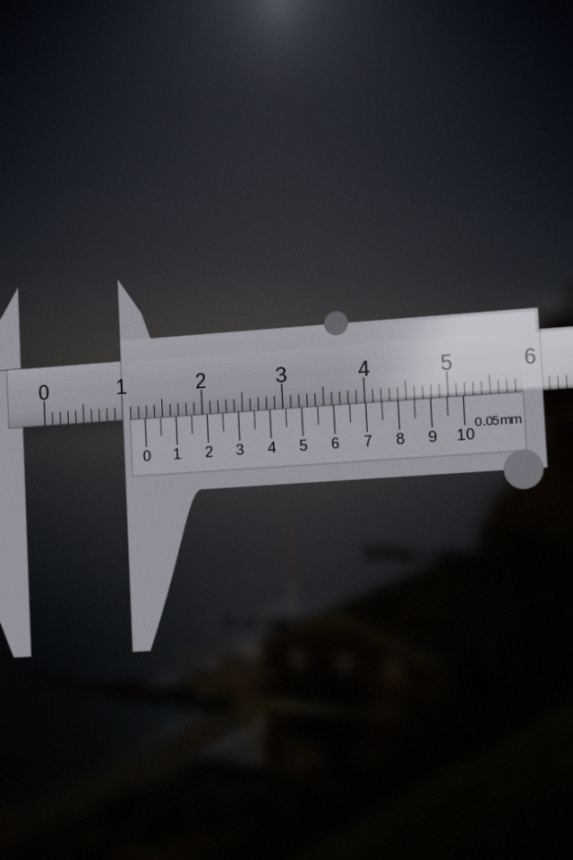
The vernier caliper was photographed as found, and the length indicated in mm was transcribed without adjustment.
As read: 12.8 mm
